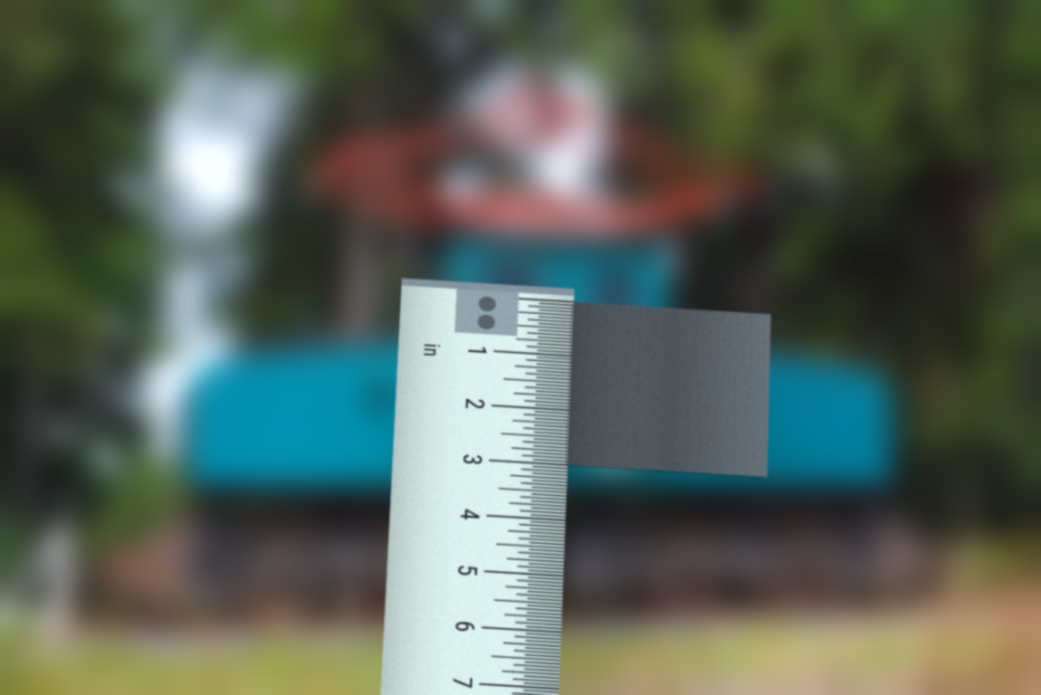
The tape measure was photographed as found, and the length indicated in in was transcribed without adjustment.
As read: 3 in
